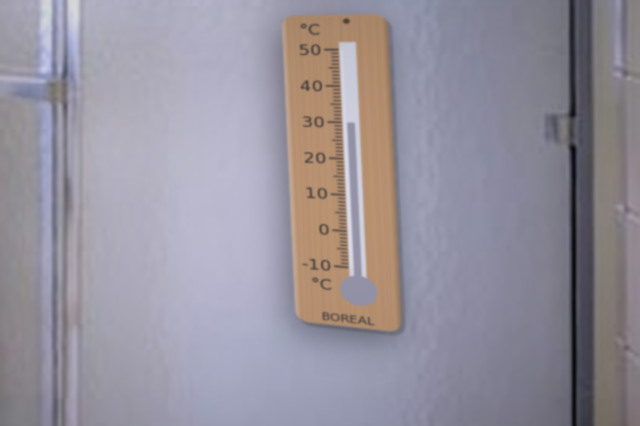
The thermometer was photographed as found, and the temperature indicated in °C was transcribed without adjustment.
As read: 30 °C
